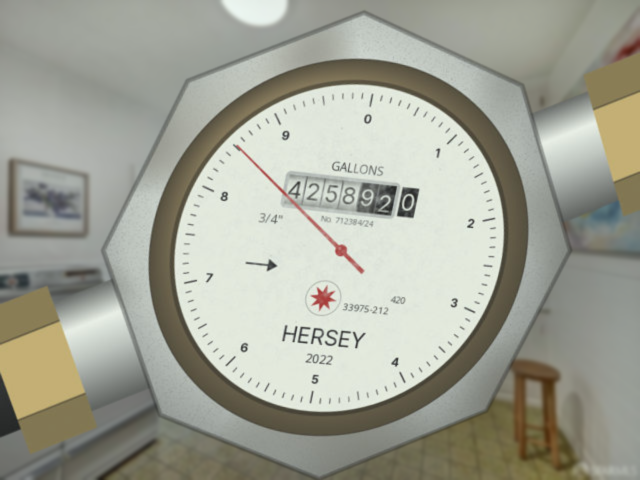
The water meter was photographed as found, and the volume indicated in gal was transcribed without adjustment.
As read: 4258918.5 gal
